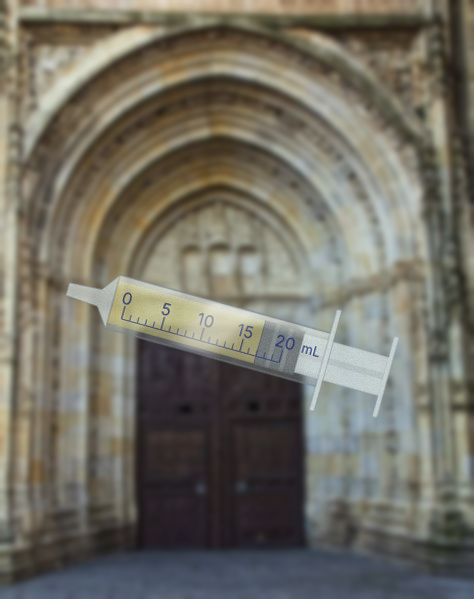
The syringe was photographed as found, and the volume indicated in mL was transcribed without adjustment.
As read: 17 mL
